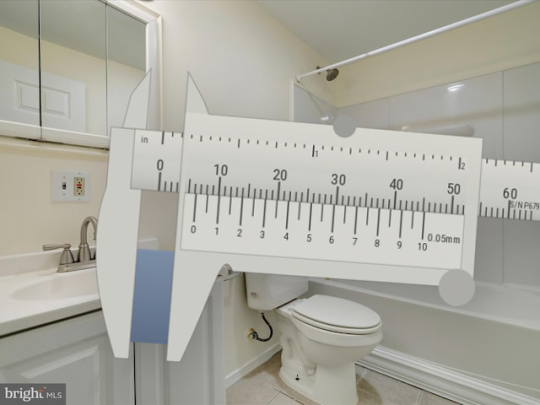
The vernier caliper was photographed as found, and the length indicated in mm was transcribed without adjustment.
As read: 6.2 mm
